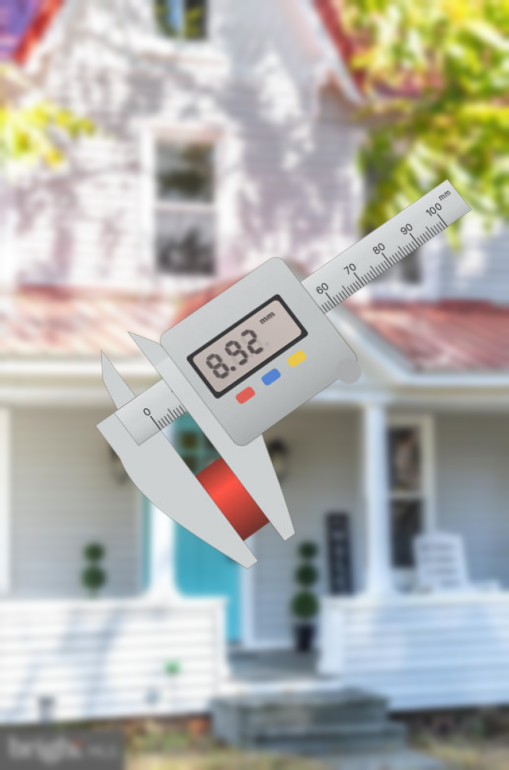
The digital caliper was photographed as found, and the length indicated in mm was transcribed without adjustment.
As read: 8.92 mm
